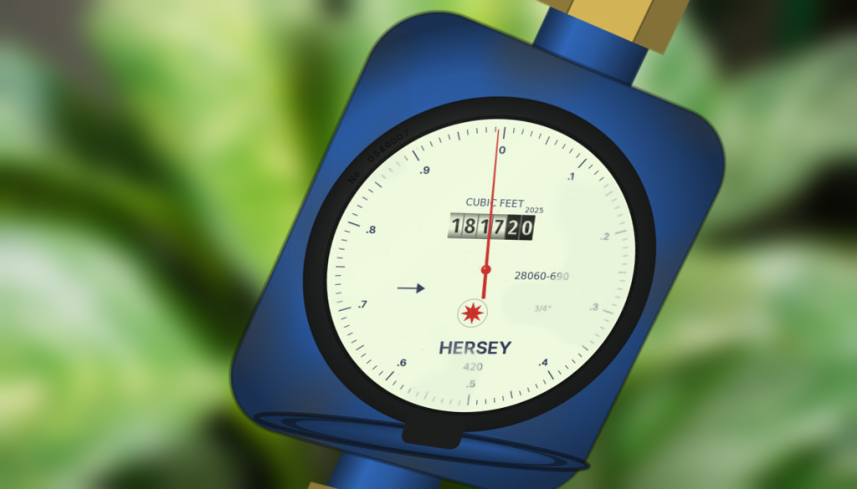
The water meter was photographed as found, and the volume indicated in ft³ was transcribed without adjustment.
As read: 181719.99 ft³
